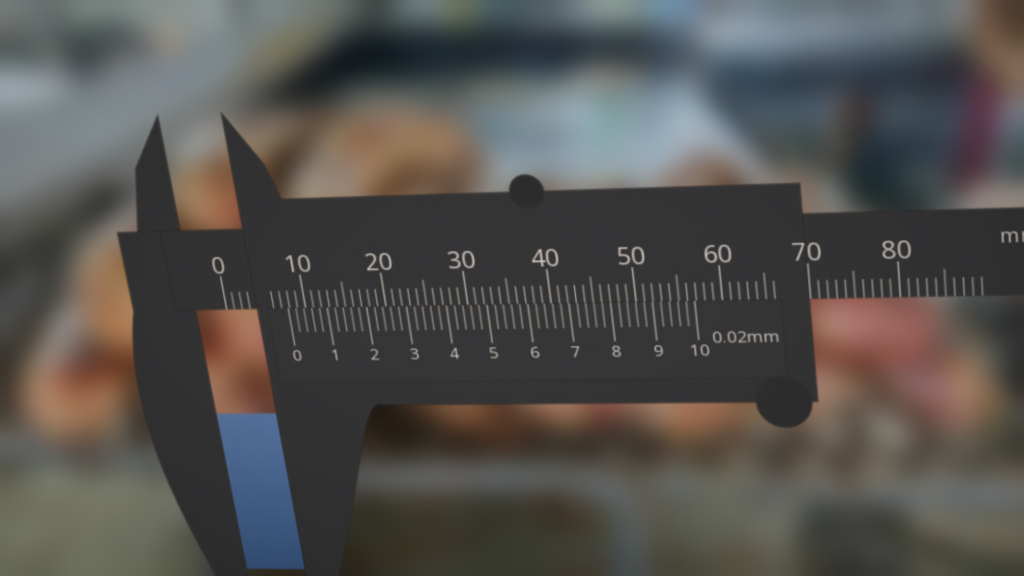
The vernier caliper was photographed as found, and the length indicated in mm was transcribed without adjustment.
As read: 7.8 mm
